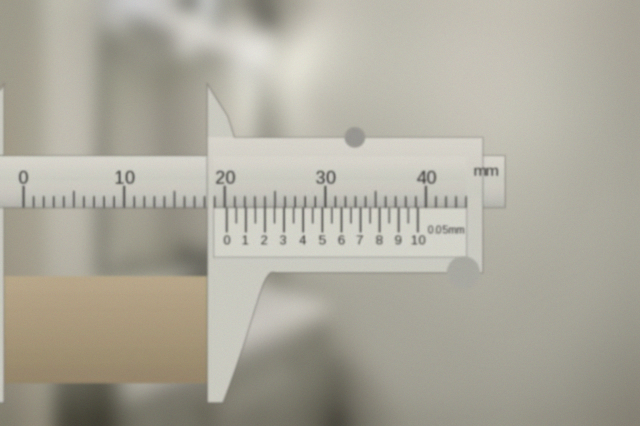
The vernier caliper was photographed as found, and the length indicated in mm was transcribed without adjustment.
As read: 20.2 mm
